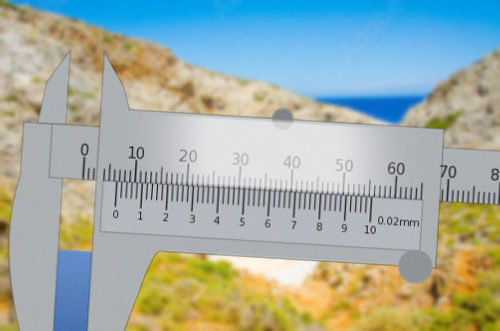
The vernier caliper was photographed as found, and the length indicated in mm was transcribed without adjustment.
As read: 6.5 mm
